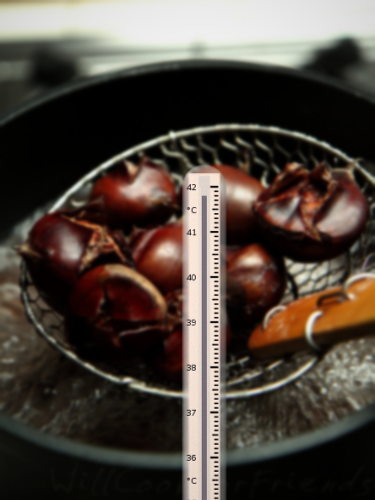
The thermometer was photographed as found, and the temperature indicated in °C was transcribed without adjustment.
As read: 41.8 °C
